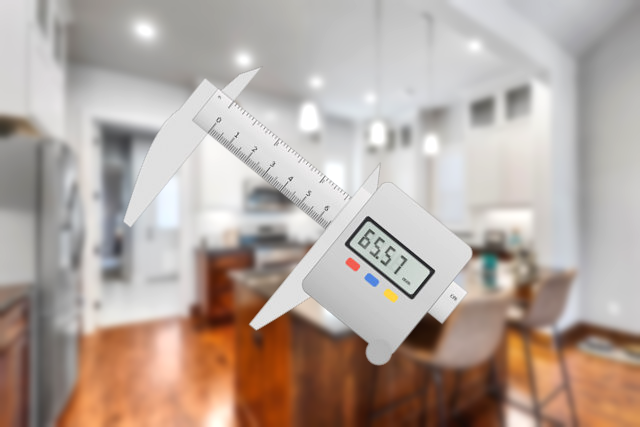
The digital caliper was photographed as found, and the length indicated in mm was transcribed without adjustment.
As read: 65.57 mm
